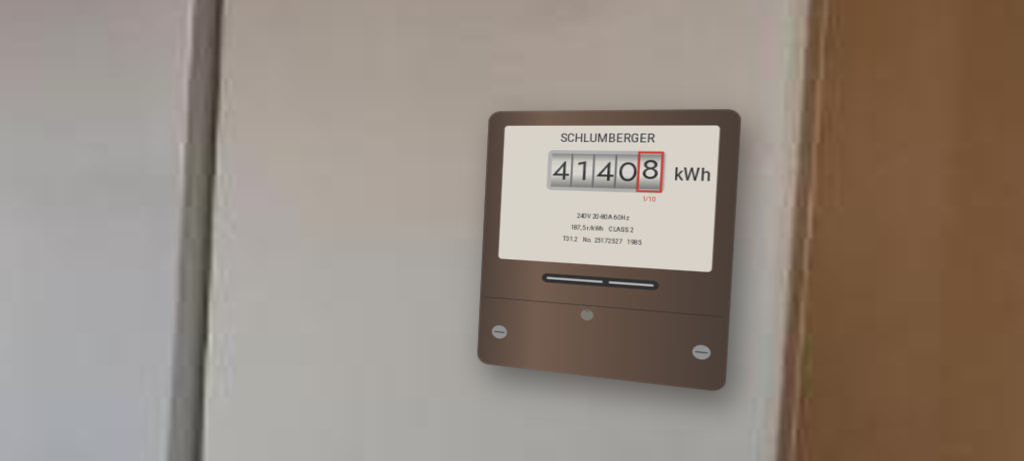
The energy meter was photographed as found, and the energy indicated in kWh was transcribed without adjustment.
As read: 4140.8 kWh
